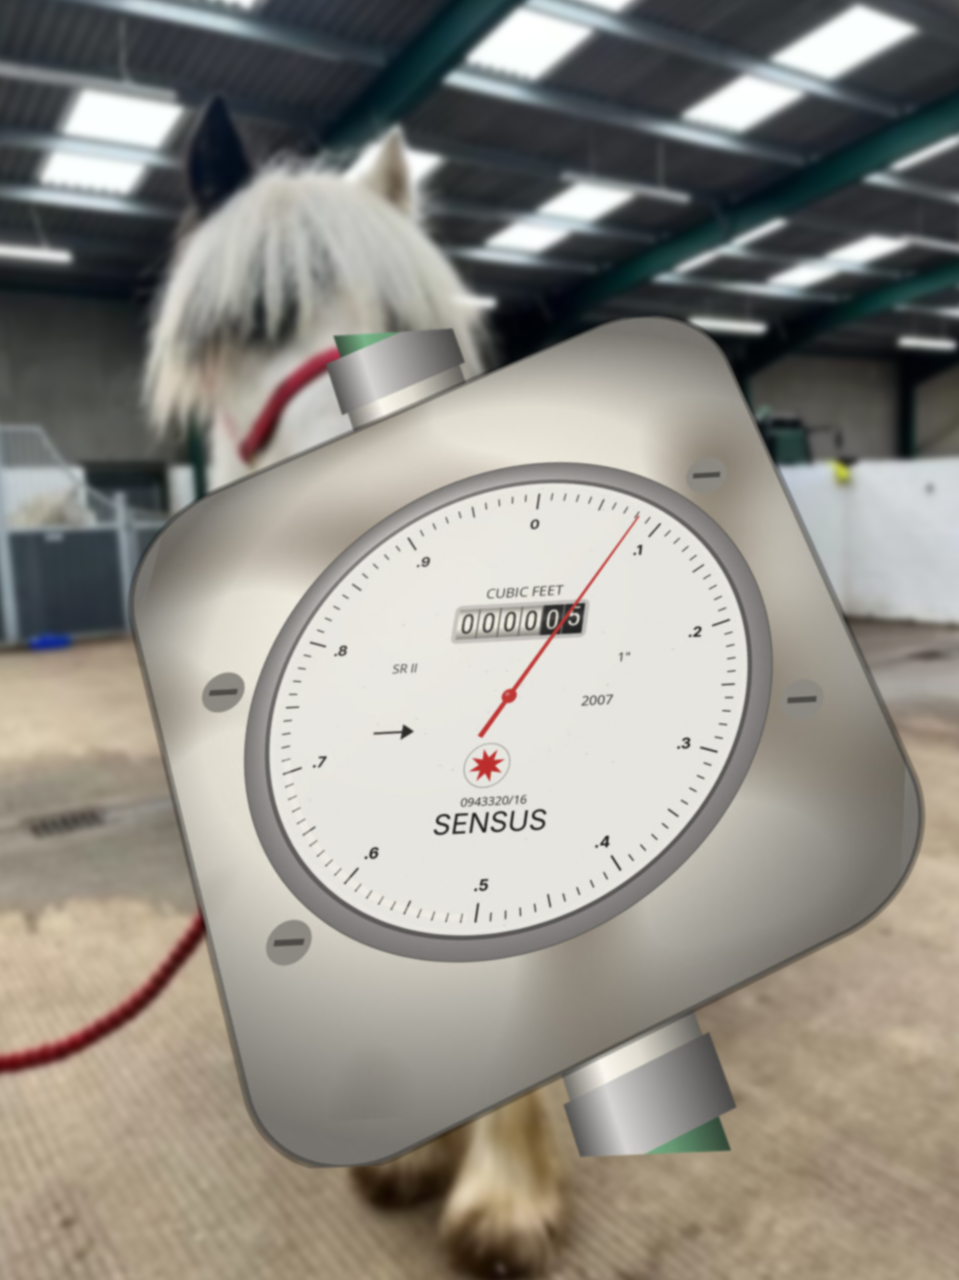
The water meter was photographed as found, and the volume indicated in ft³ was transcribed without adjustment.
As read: 5.08 ft³
